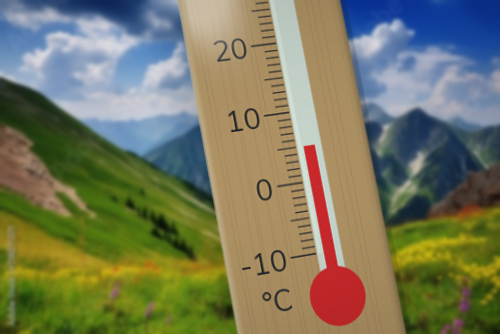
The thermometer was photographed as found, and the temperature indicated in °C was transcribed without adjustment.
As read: 5 °C
